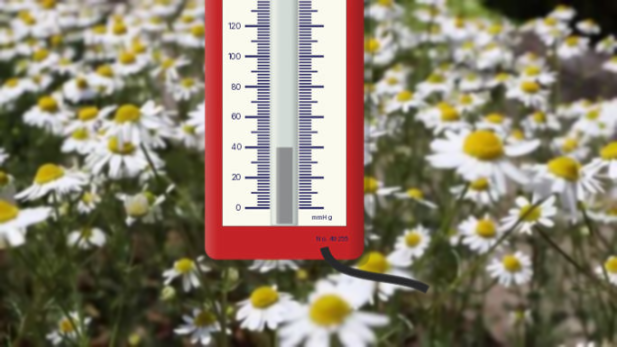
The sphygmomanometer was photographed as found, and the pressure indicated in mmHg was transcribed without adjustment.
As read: 40 mmHg
